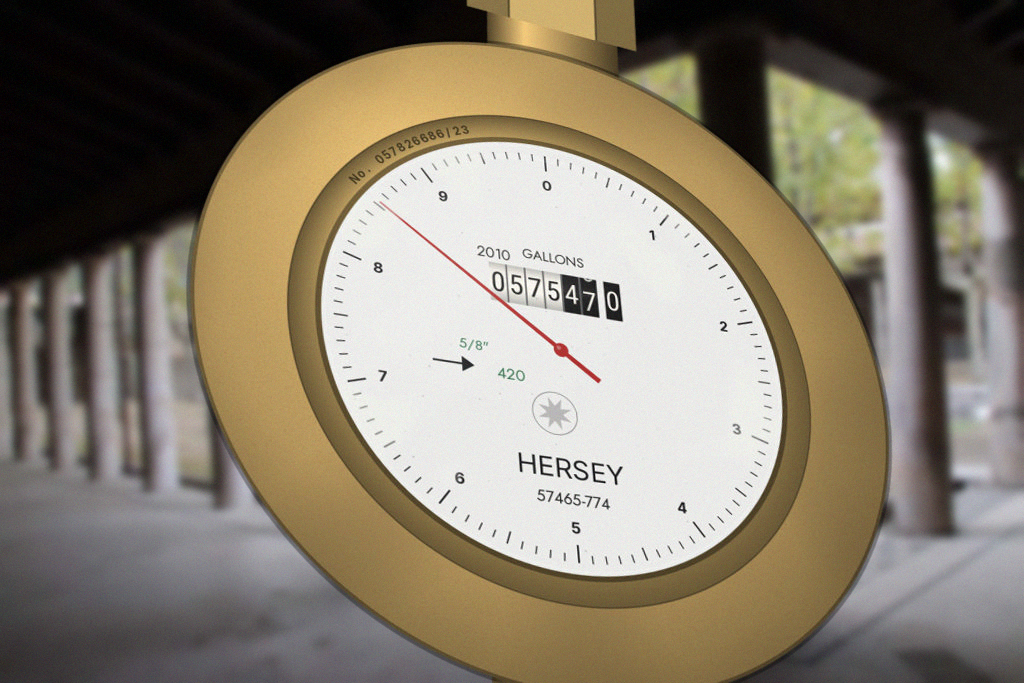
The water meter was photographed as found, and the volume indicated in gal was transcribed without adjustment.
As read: 575468.5 gal
